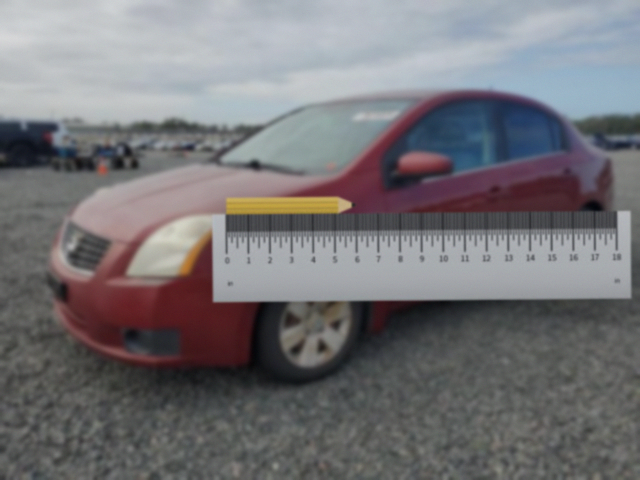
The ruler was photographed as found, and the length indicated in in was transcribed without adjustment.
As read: 6 in
